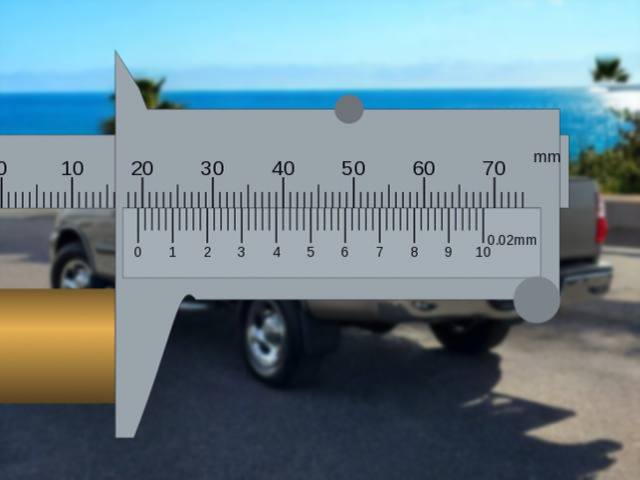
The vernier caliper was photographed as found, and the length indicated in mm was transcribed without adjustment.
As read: 19.4 mm
